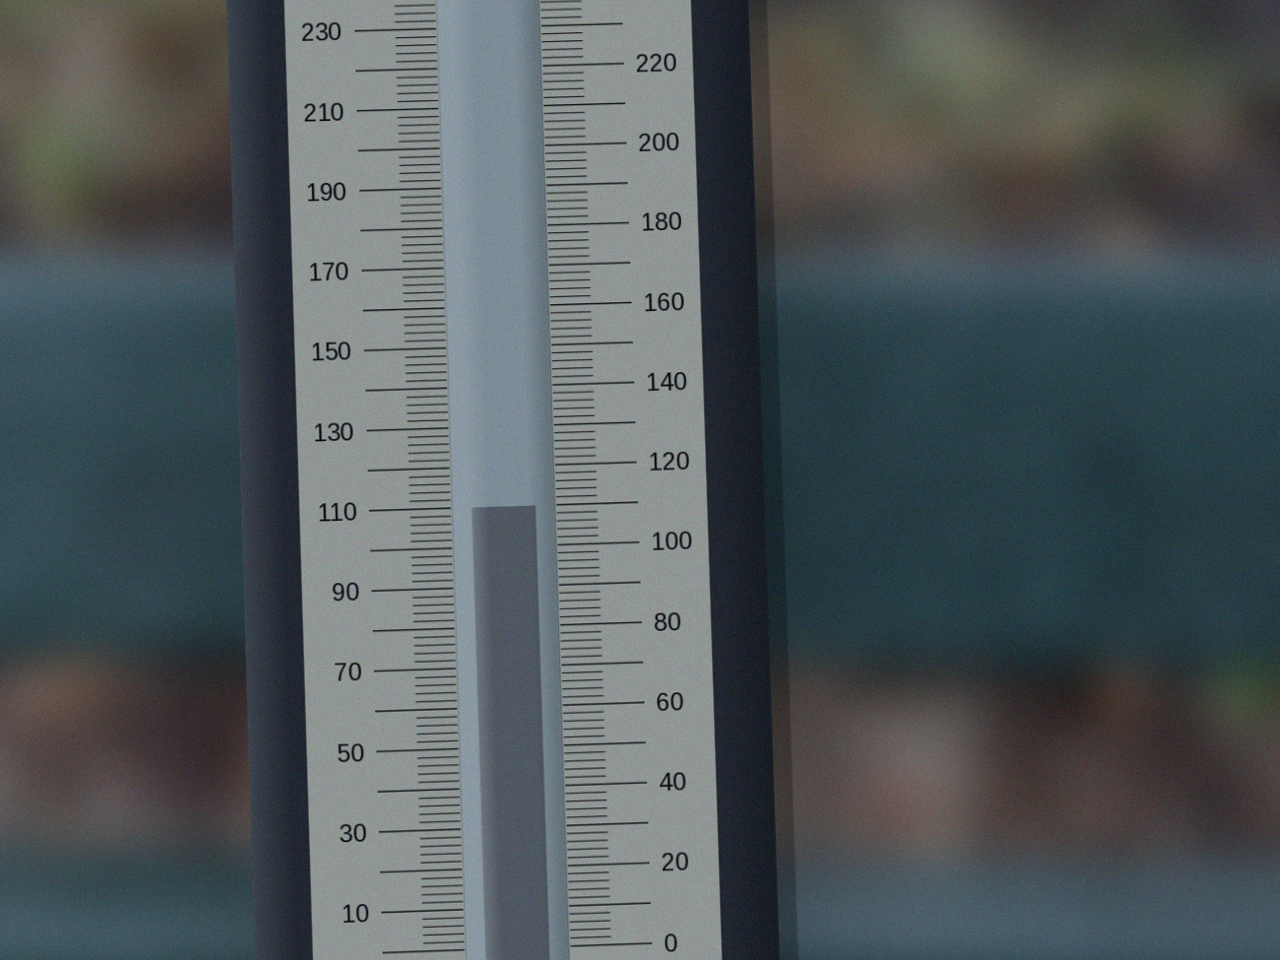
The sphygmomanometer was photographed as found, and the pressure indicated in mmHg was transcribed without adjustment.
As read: 110 mmHg
